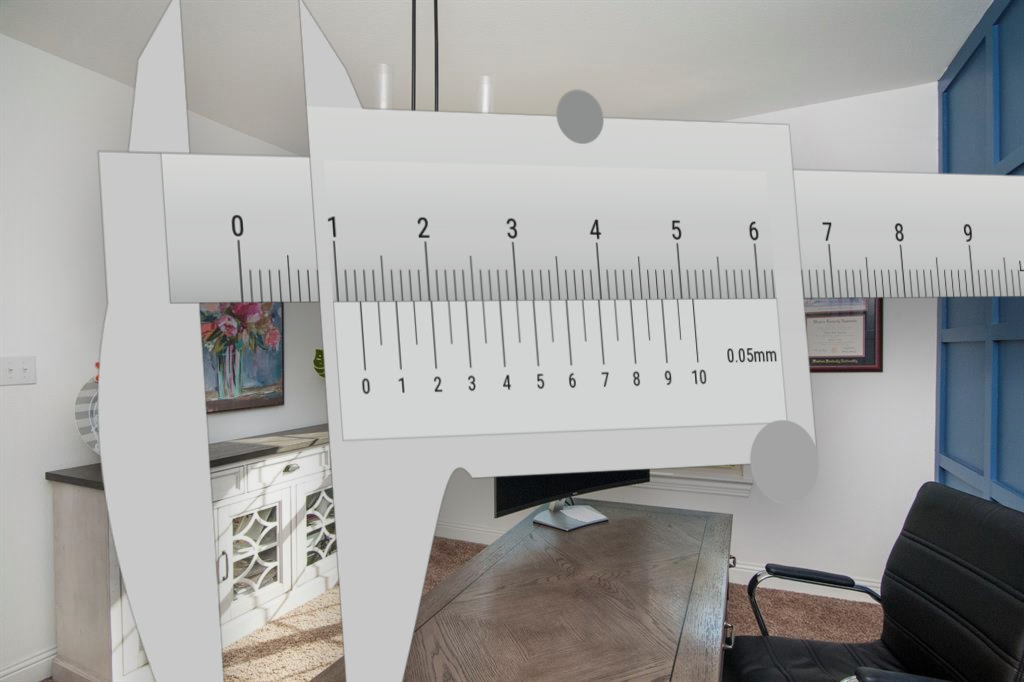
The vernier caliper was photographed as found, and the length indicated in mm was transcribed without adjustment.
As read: 12.4 mm
